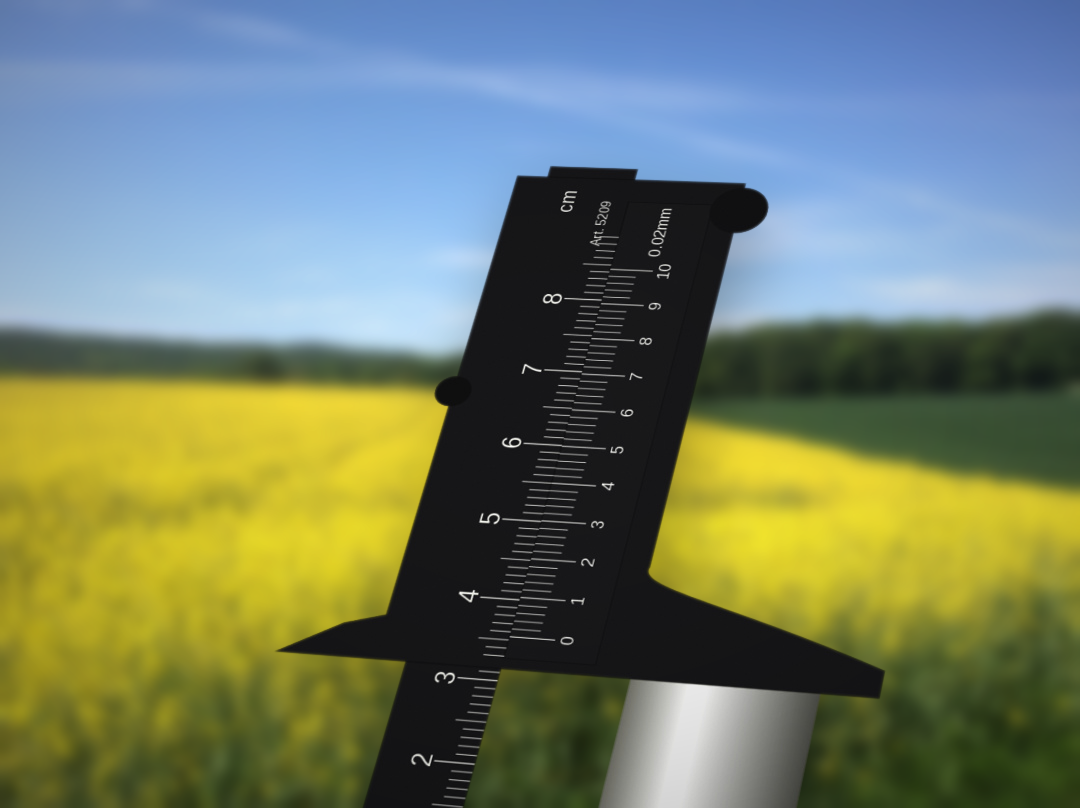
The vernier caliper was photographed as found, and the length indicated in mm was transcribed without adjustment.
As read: 35.4 mm
